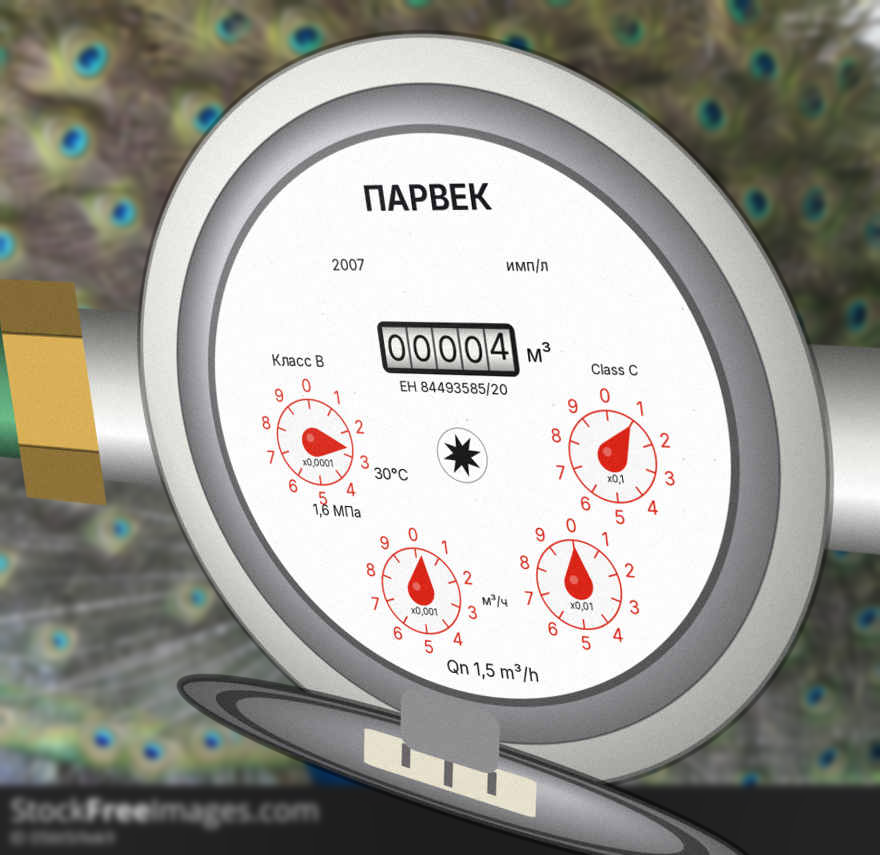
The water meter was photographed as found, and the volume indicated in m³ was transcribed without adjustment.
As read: 4.1002 m³
